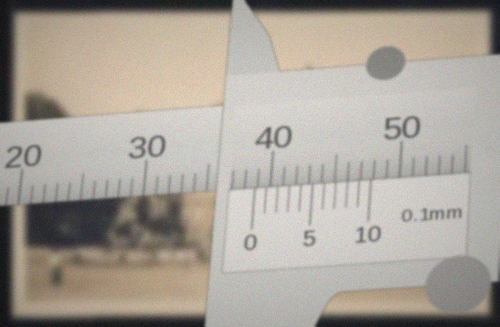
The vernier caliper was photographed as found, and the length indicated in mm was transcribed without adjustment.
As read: 38.8 mm
